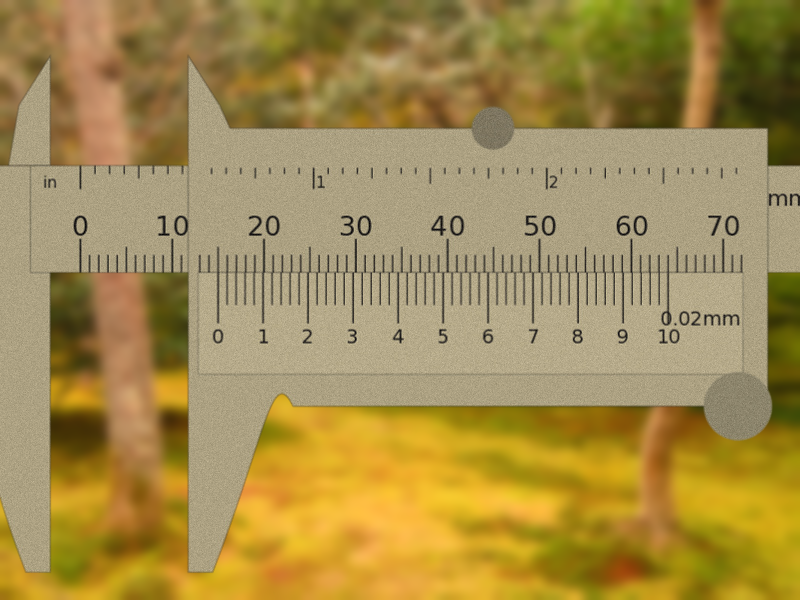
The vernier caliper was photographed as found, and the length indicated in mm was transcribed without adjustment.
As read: 15.0 mm
